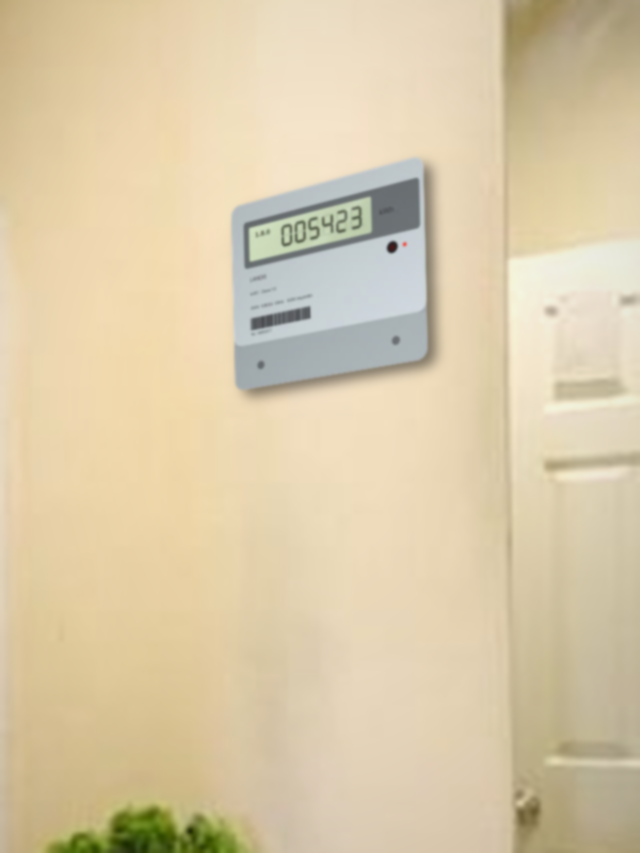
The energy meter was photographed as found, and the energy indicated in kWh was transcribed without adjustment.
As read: 5423 kWh
